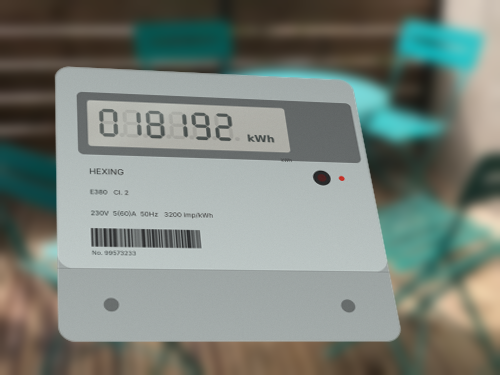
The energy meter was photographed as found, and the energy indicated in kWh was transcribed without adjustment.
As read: 18192 kWh
